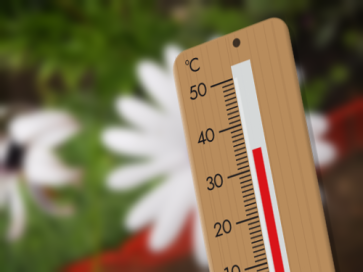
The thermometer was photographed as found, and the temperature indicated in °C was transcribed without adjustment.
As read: 34 °C
